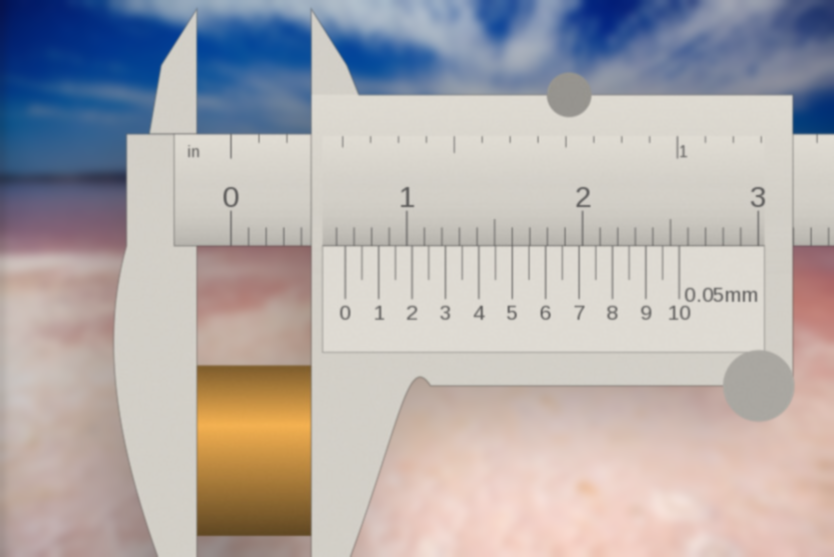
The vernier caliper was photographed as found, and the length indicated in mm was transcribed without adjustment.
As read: 6.5 mm
